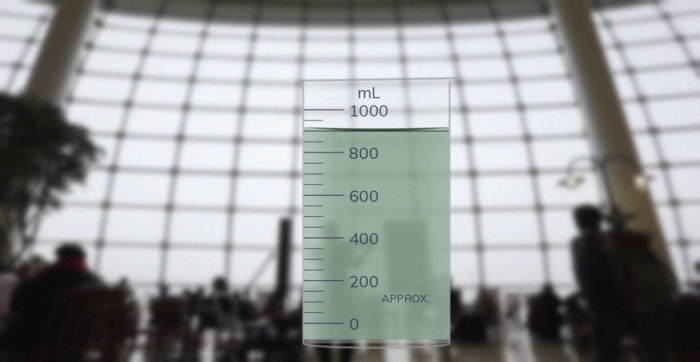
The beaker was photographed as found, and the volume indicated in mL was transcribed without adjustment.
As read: 900 mL
